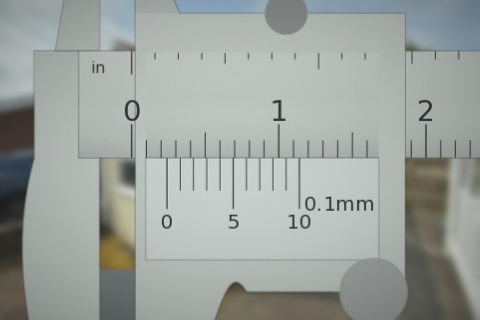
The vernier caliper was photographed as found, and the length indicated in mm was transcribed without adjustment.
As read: 2.4 mm
